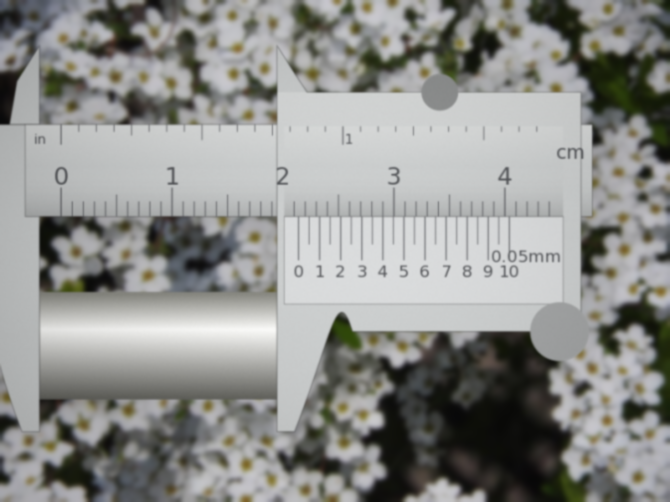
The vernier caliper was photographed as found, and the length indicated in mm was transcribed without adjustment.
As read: 21.4 mm
